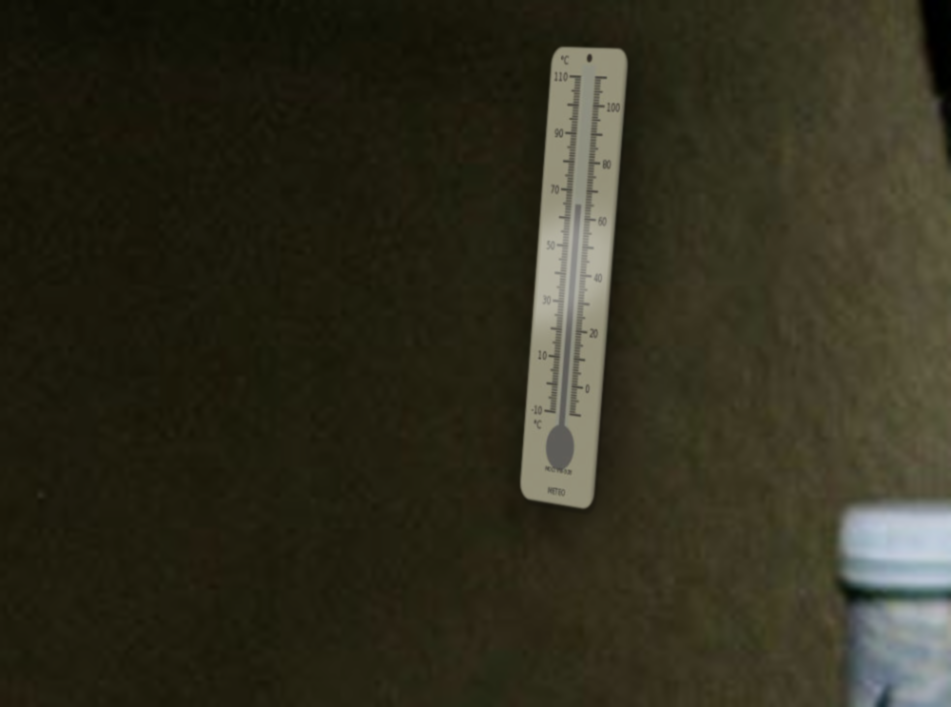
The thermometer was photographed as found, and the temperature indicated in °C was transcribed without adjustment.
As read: 65 °C
